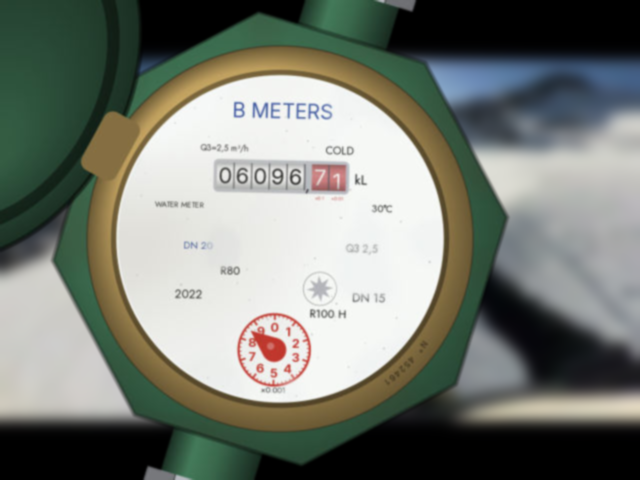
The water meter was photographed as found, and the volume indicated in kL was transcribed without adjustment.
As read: 6096.708 kL
